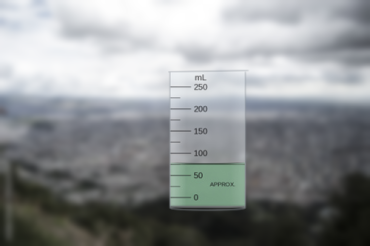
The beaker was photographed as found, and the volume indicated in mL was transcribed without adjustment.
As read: 75 mL
